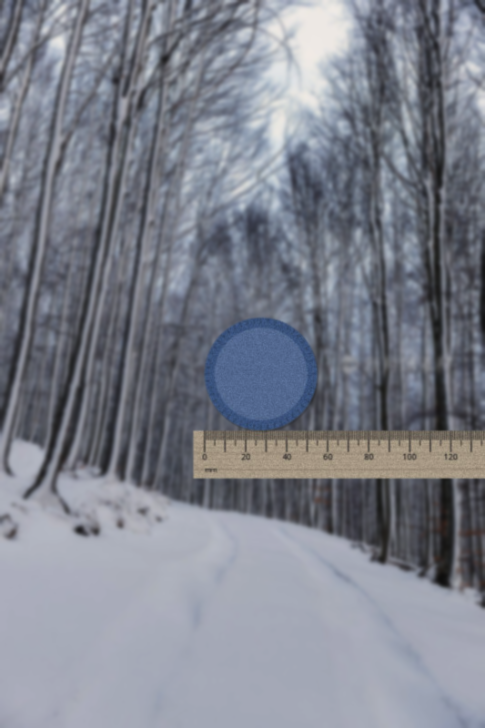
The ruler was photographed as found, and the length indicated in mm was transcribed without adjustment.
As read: 55 mm
